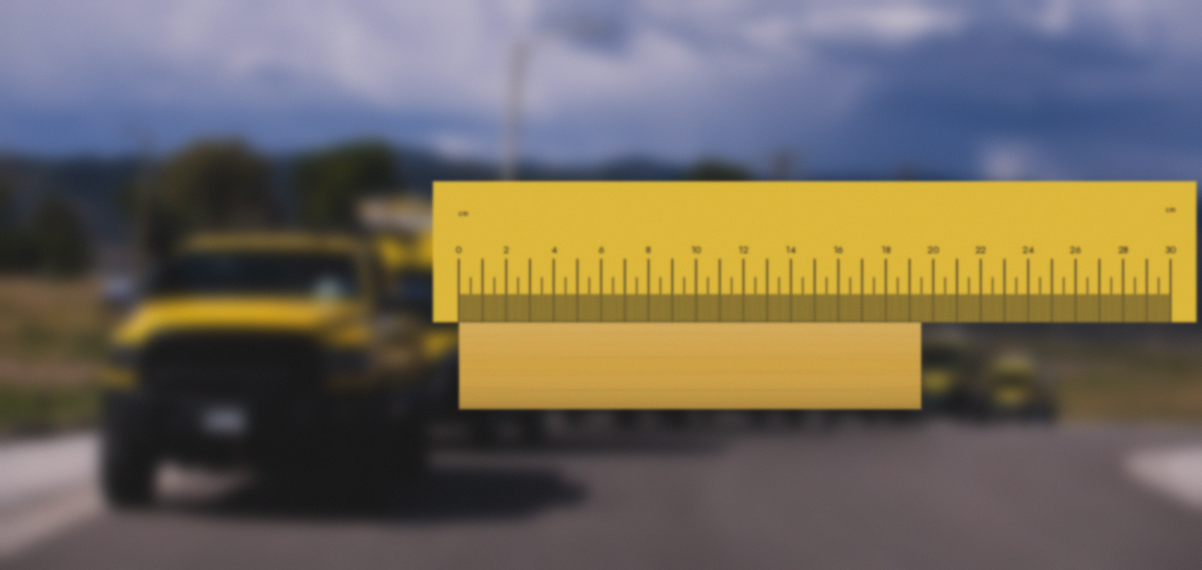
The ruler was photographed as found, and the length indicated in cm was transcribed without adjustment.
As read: 19.5 cm
